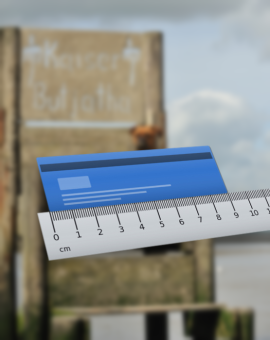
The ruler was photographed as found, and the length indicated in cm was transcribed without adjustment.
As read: 9 cm
